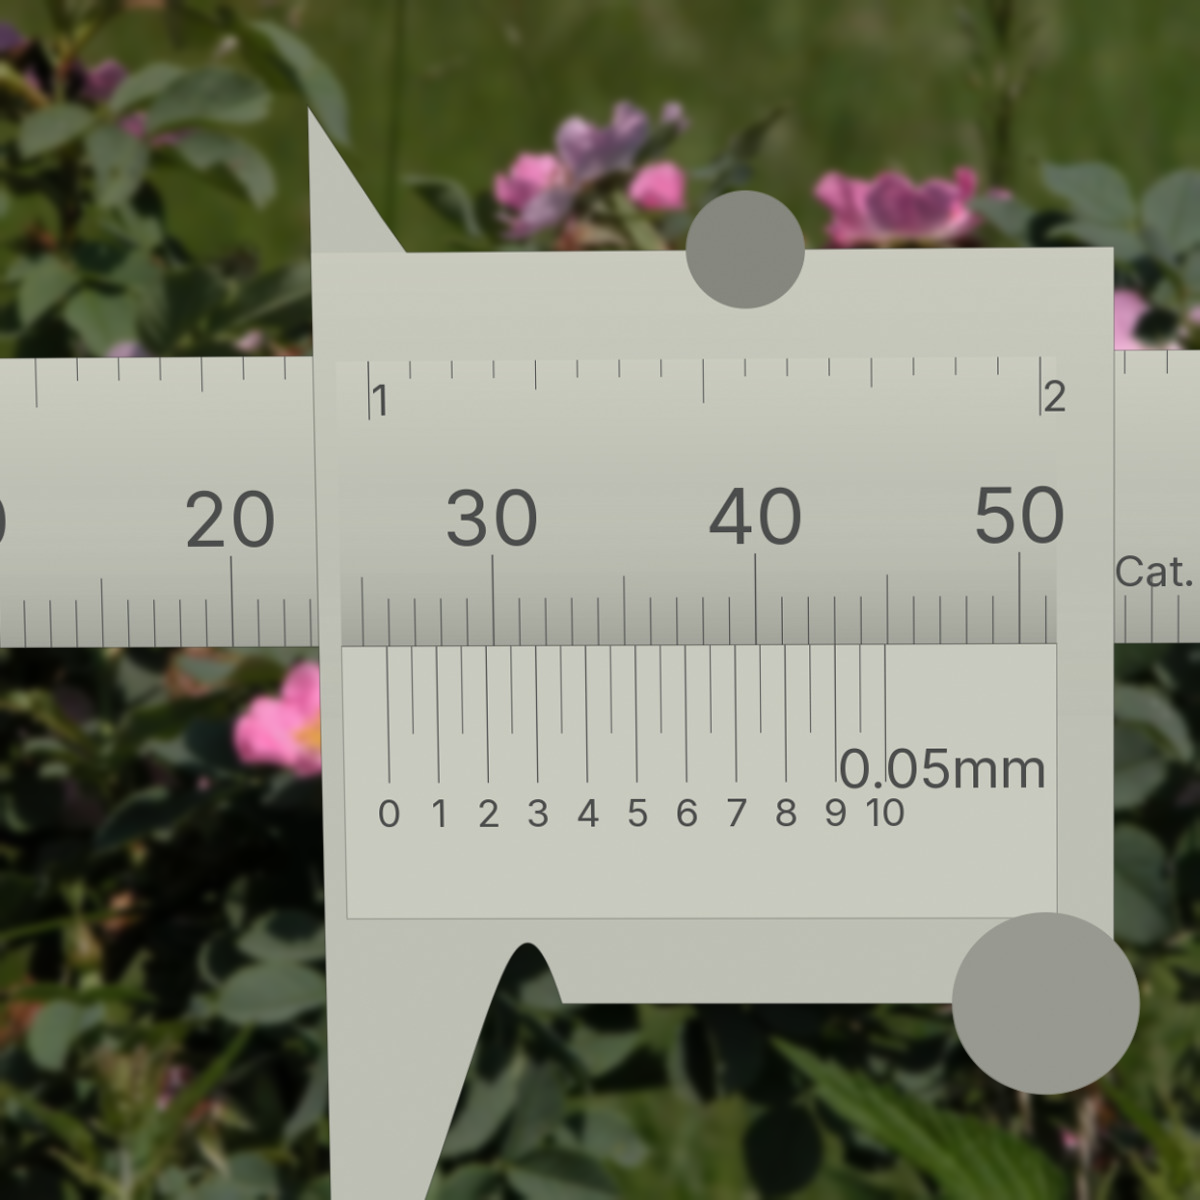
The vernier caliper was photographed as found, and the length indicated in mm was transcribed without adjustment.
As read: 25.90 mm
